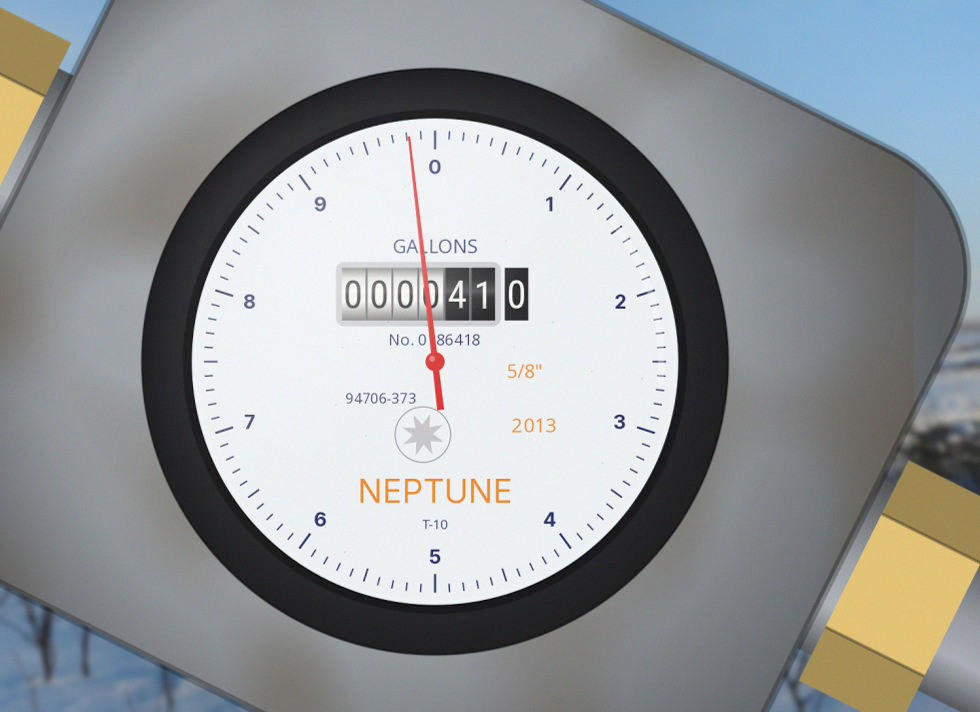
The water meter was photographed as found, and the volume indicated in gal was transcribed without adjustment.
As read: 409.8 gal
